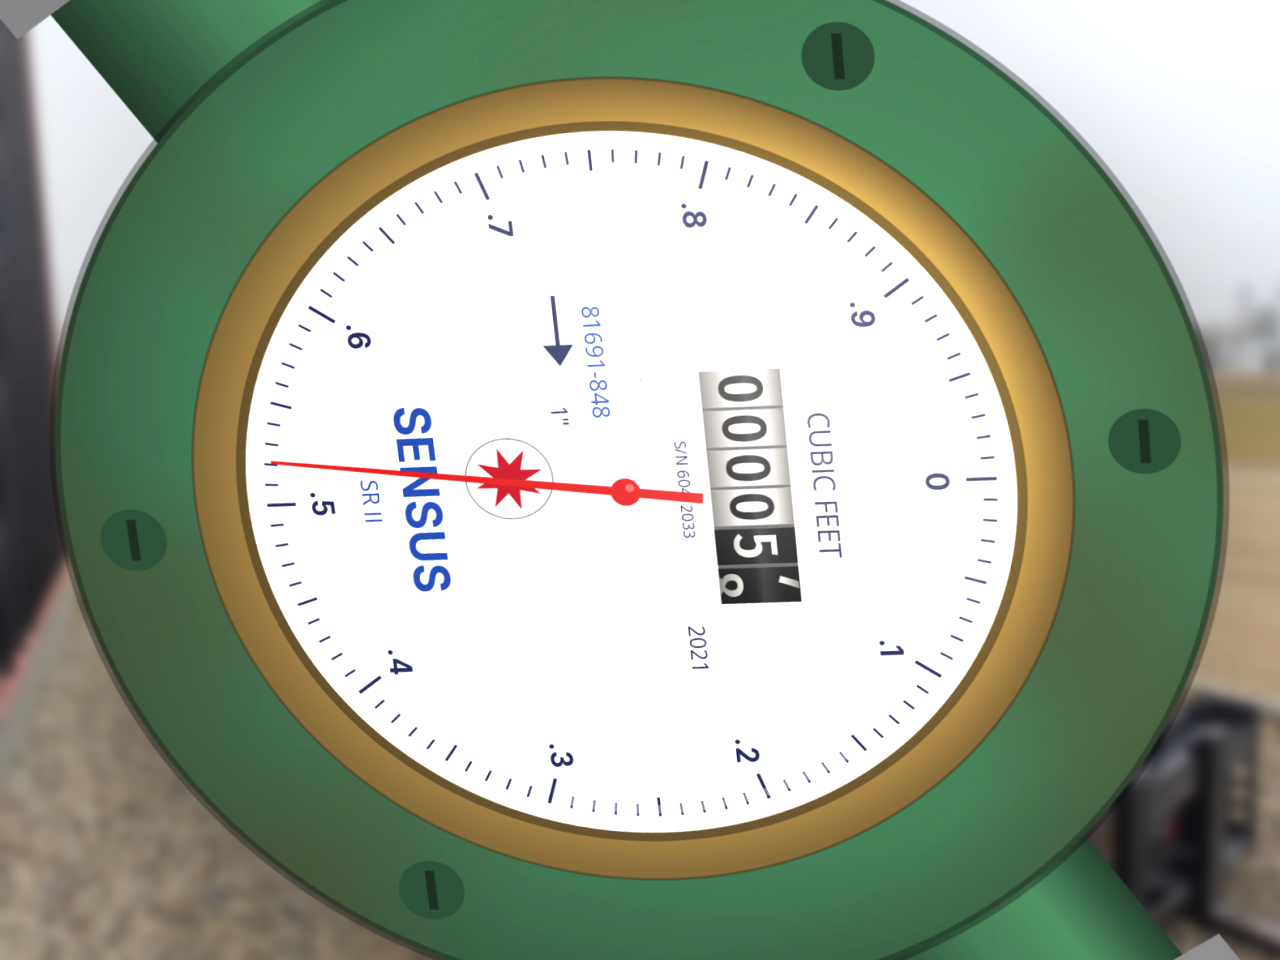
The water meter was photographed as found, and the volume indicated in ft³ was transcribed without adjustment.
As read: 57.52 ft³
